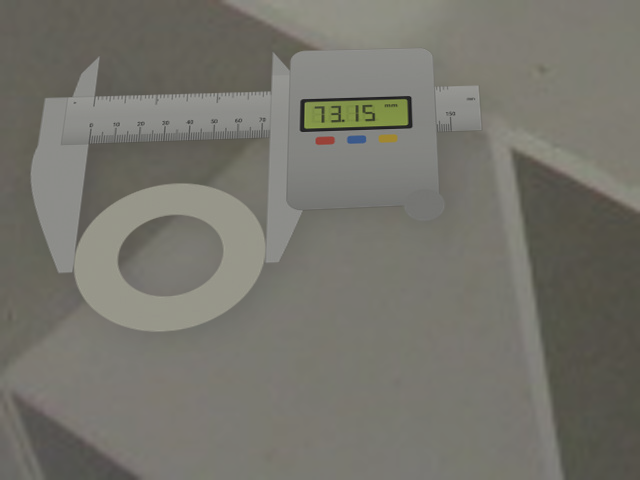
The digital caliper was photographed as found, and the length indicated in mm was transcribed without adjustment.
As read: 73.15 mm
